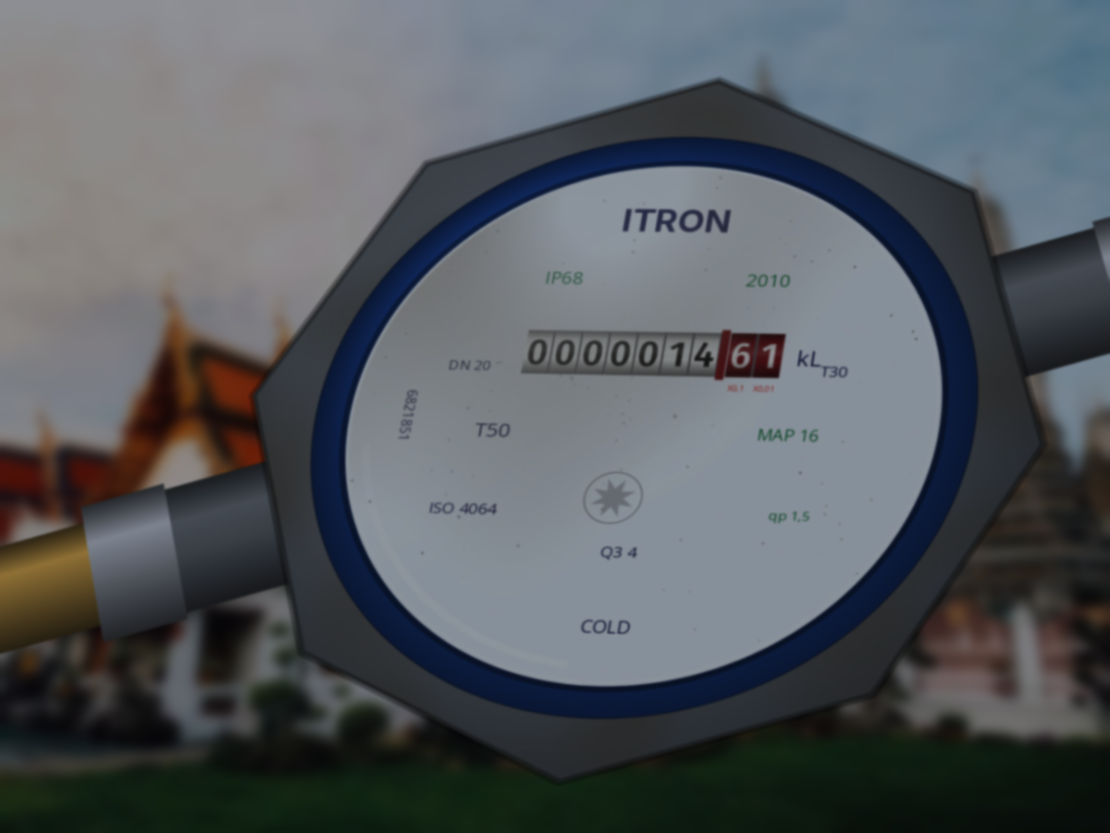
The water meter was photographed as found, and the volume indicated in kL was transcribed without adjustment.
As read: 14.61 kL
